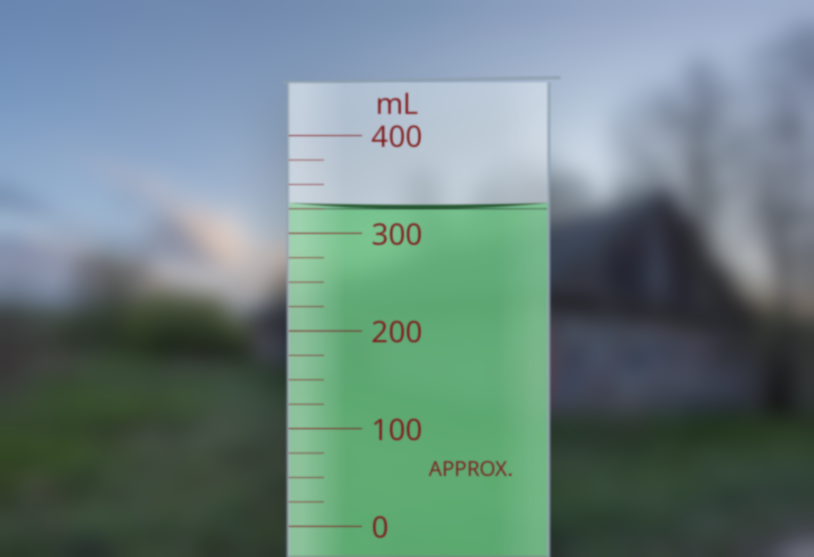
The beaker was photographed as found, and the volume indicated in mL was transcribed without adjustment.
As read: 325 mL
